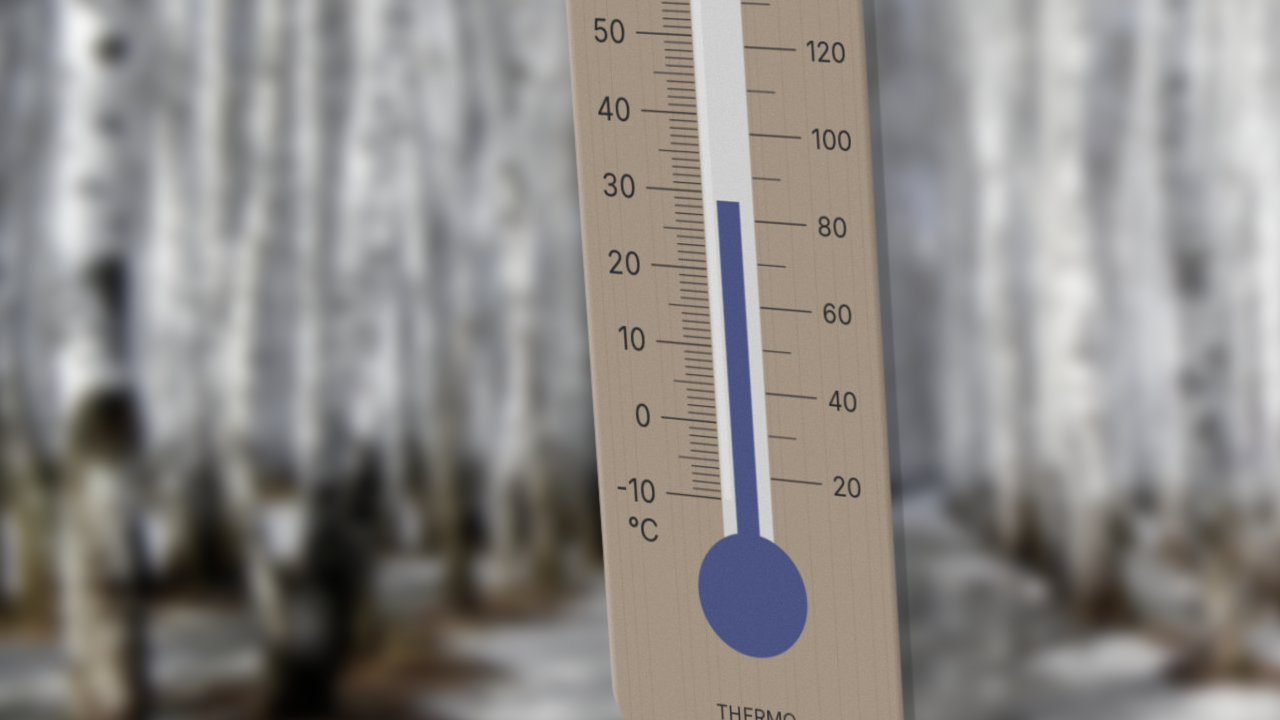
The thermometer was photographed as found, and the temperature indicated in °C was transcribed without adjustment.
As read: 29 °C
